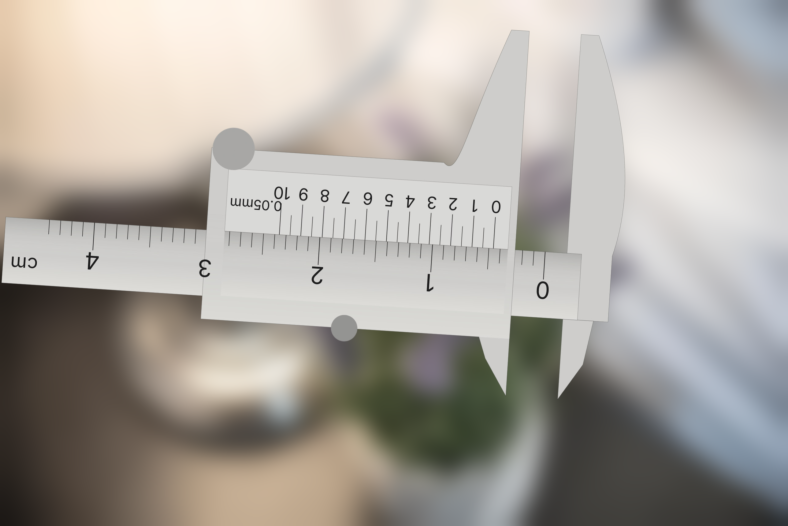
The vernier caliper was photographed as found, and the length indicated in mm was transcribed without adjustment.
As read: 4.6 mm
